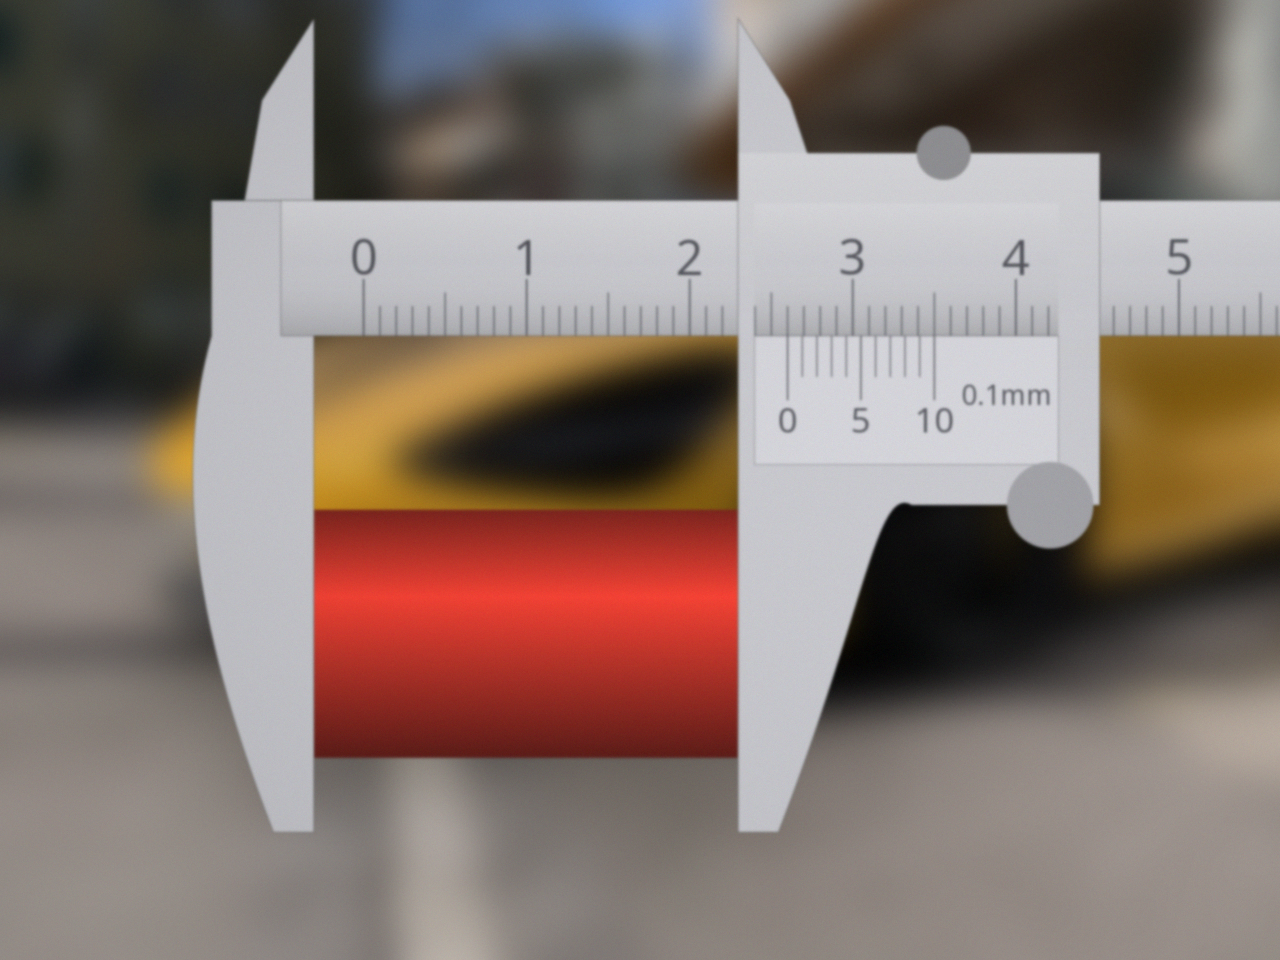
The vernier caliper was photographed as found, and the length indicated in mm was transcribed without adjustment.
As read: 26.0 mm
